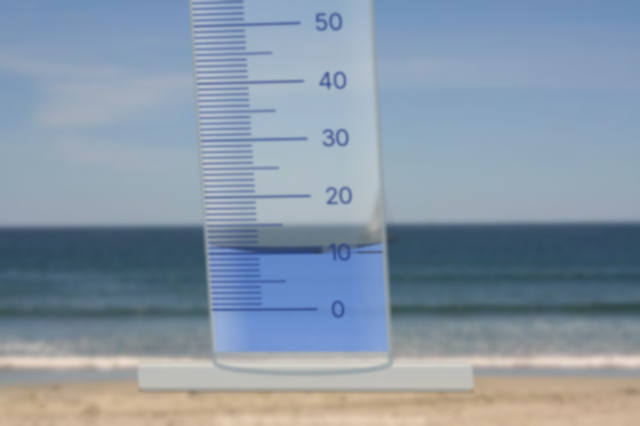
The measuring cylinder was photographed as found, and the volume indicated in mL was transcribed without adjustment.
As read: 10 mL
